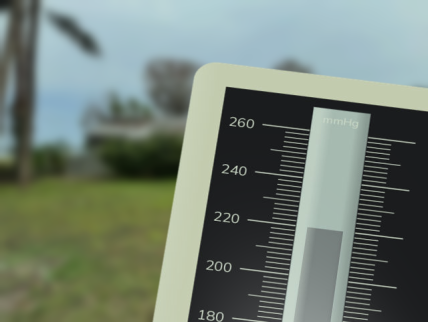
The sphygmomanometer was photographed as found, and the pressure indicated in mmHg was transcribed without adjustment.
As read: 220 mmHg
